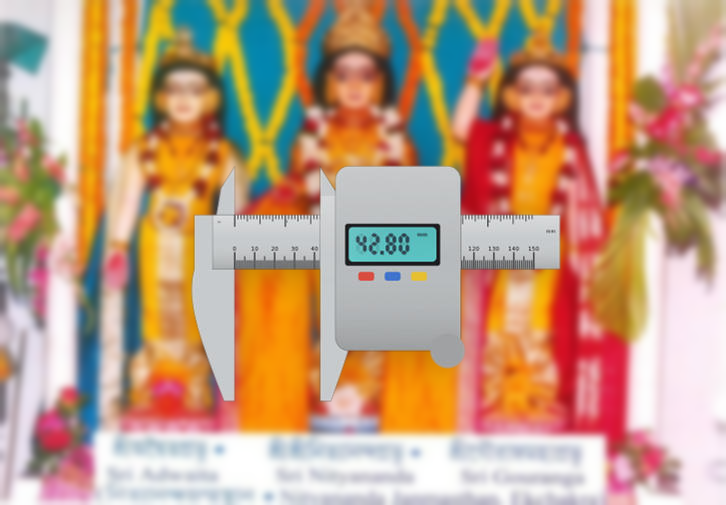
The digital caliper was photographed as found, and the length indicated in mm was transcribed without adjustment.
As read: 42.80 mm
